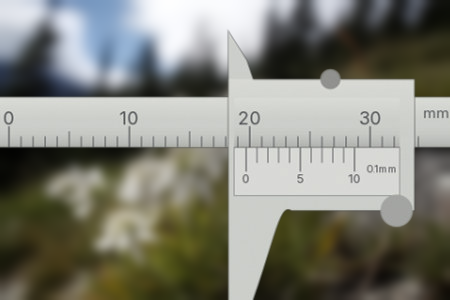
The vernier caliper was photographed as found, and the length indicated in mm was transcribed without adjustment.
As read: 19.7 mm
